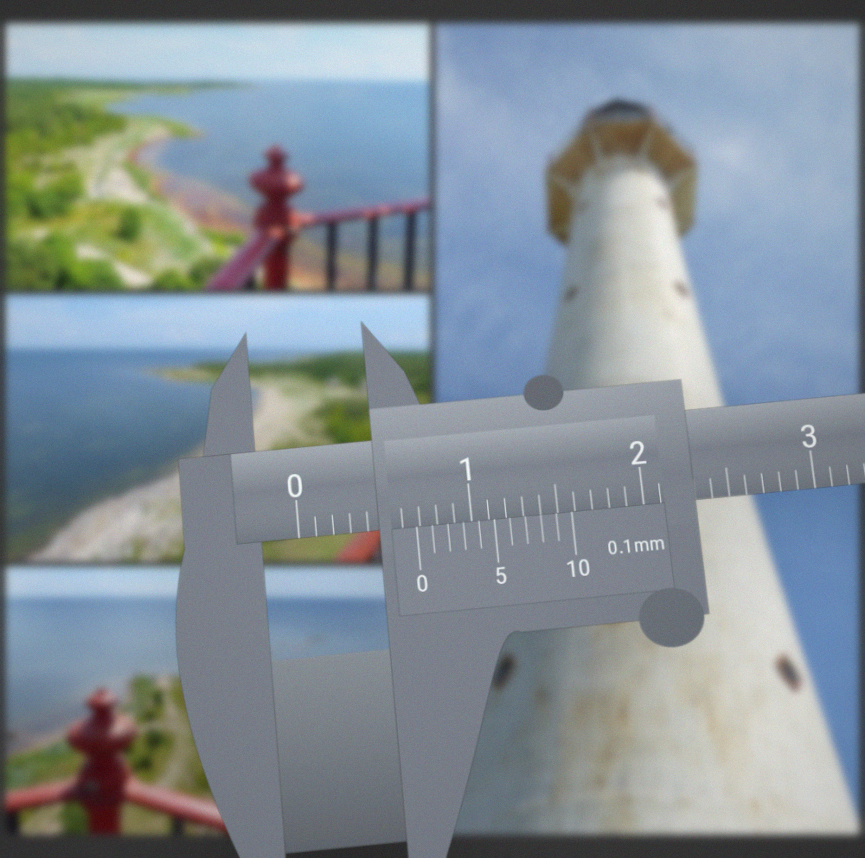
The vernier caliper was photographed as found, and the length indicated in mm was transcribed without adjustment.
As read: 6.8 mm
